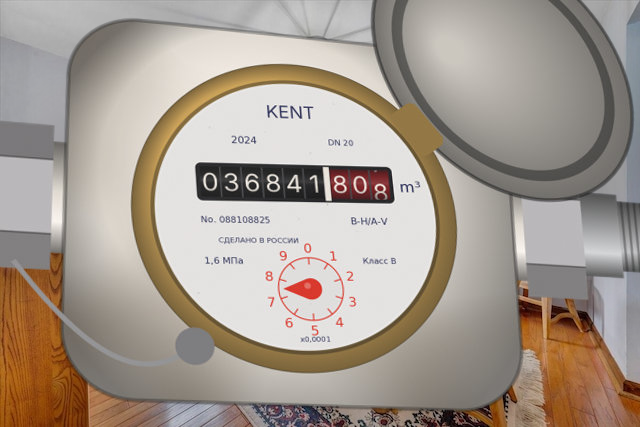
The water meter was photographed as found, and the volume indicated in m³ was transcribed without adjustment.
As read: 36841.8077 m³
